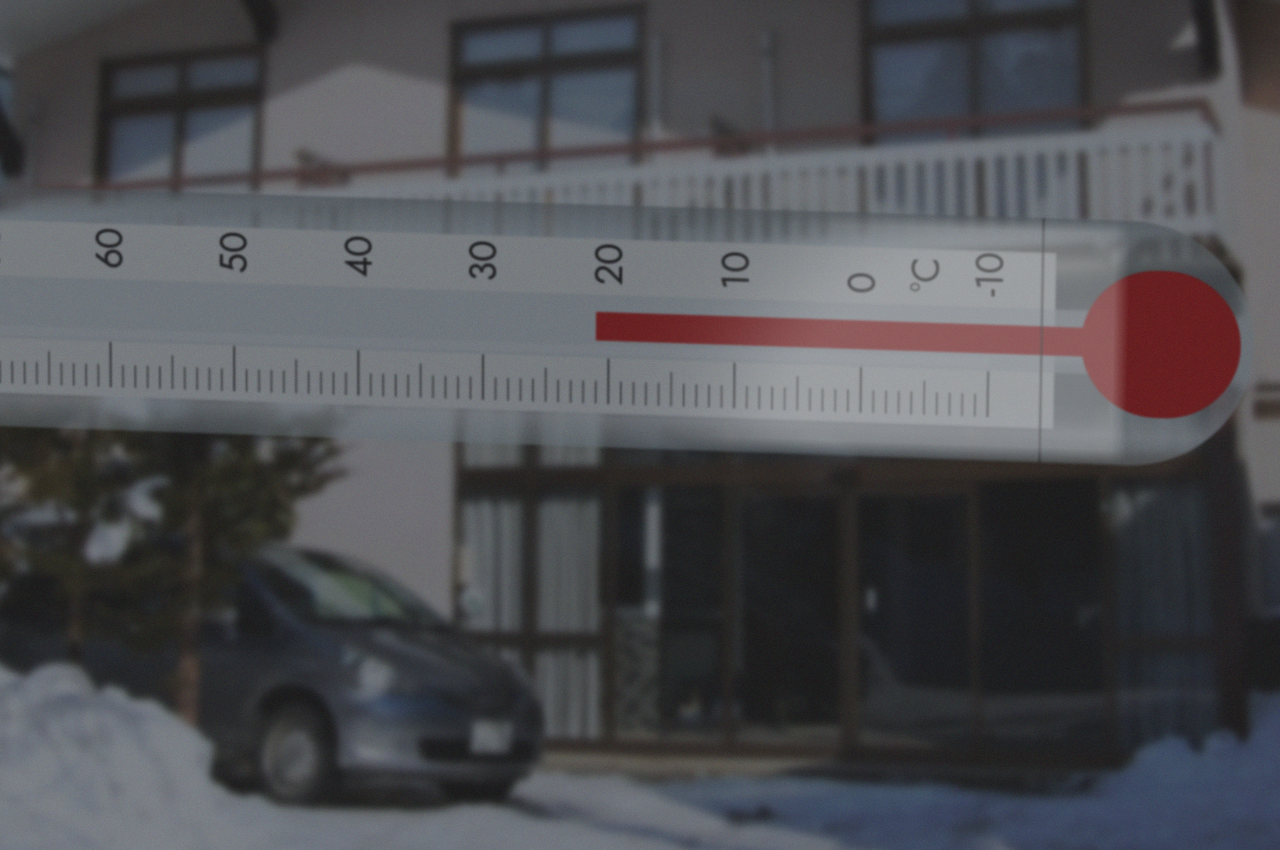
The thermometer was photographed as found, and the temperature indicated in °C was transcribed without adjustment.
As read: 21 °C
